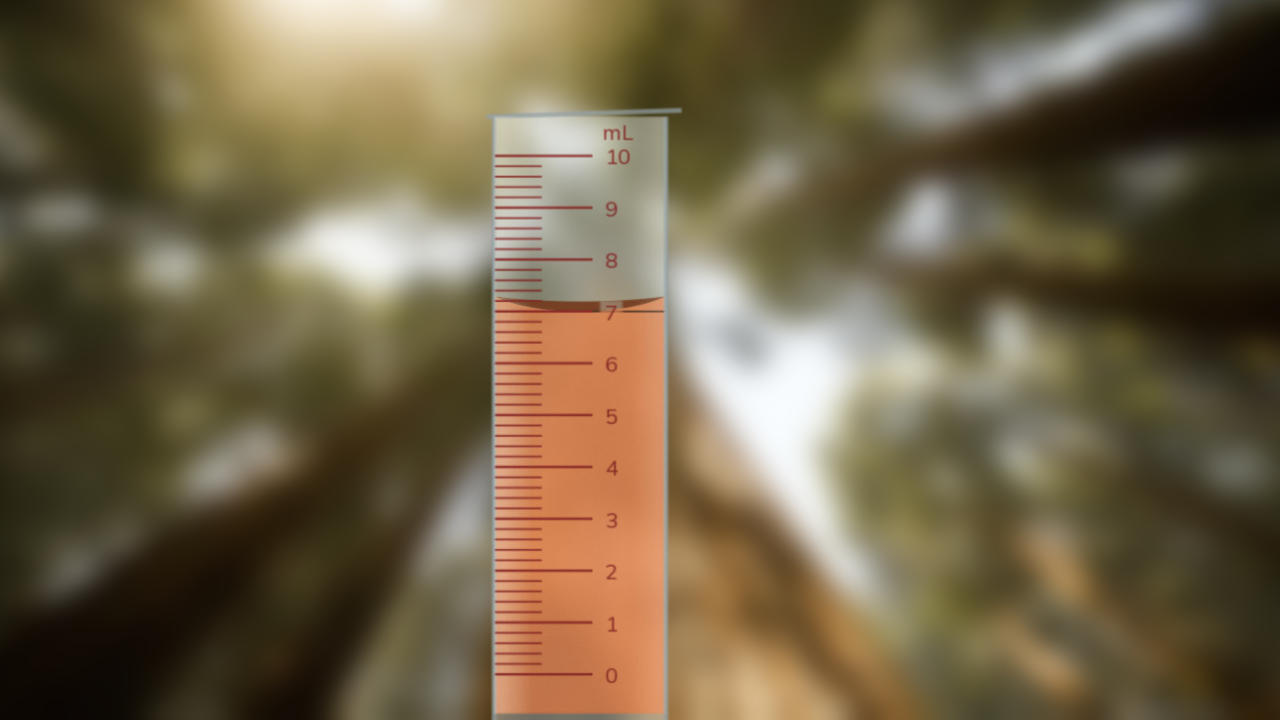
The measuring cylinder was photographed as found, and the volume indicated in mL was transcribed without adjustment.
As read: 7 mL
